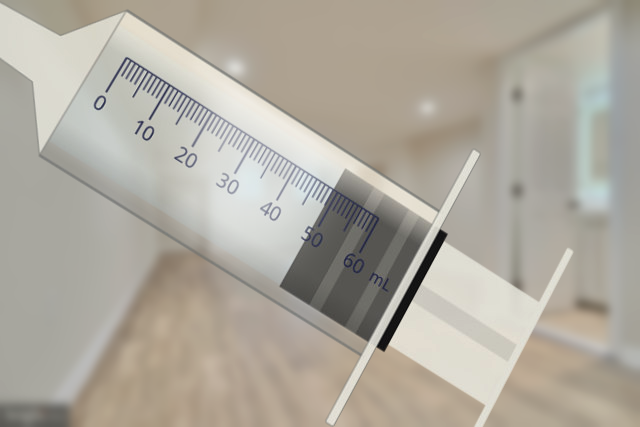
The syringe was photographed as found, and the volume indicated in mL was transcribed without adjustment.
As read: 49 mL
